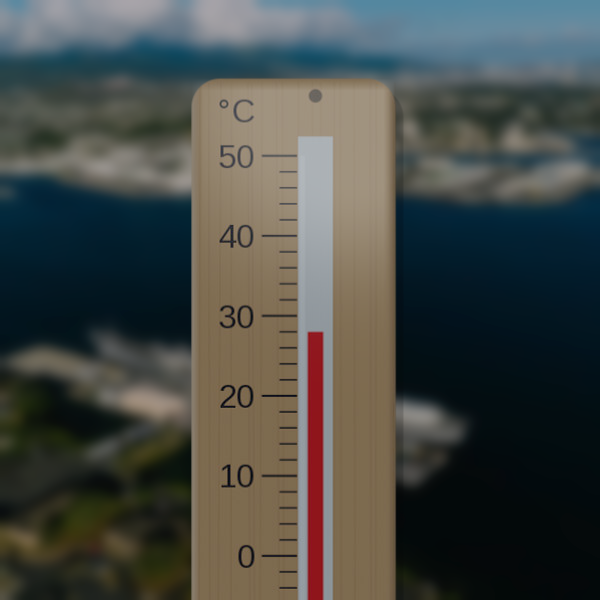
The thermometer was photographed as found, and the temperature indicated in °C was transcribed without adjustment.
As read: 28 °C
